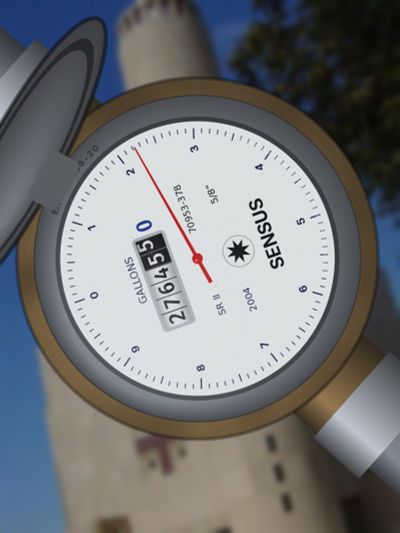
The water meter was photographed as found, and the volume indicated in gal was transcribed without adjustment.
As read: 2764552.2 gal
